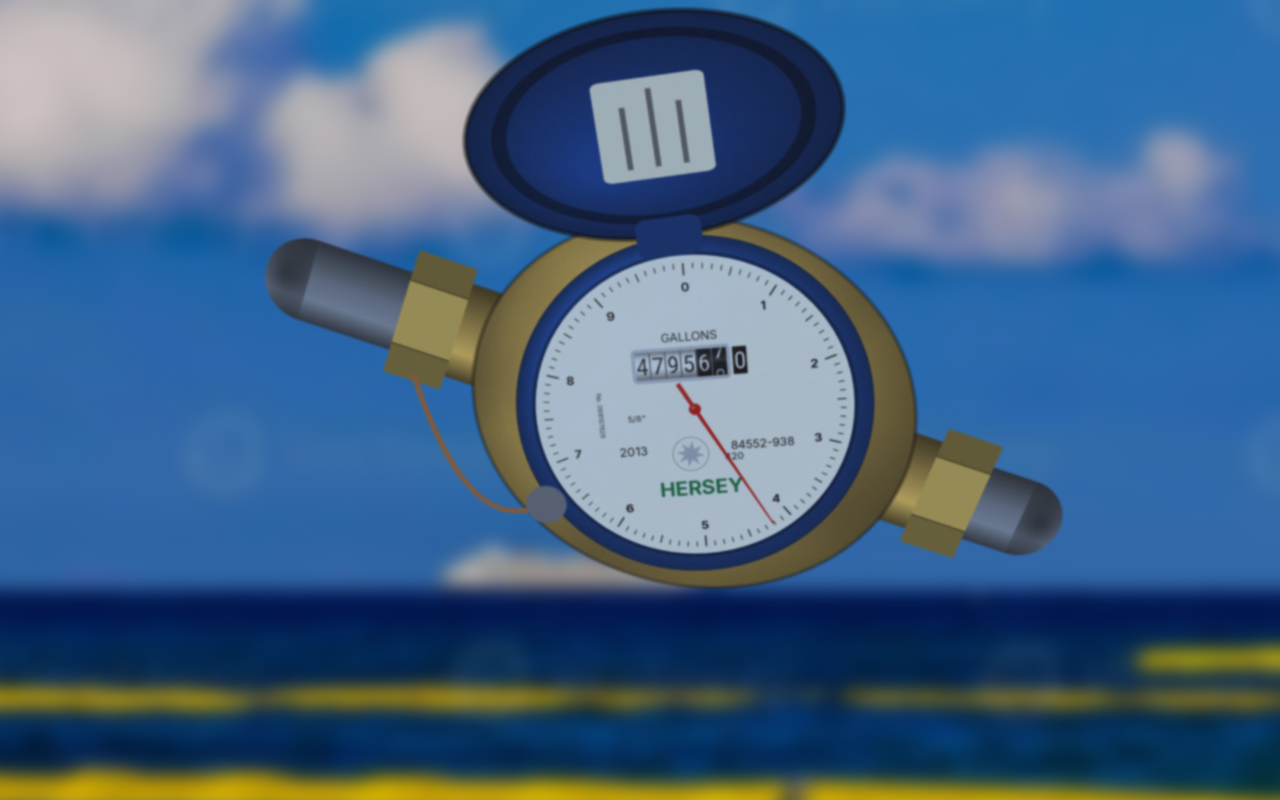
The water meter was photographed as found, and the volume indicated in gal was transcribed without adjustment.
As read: 4795674.2 gal
